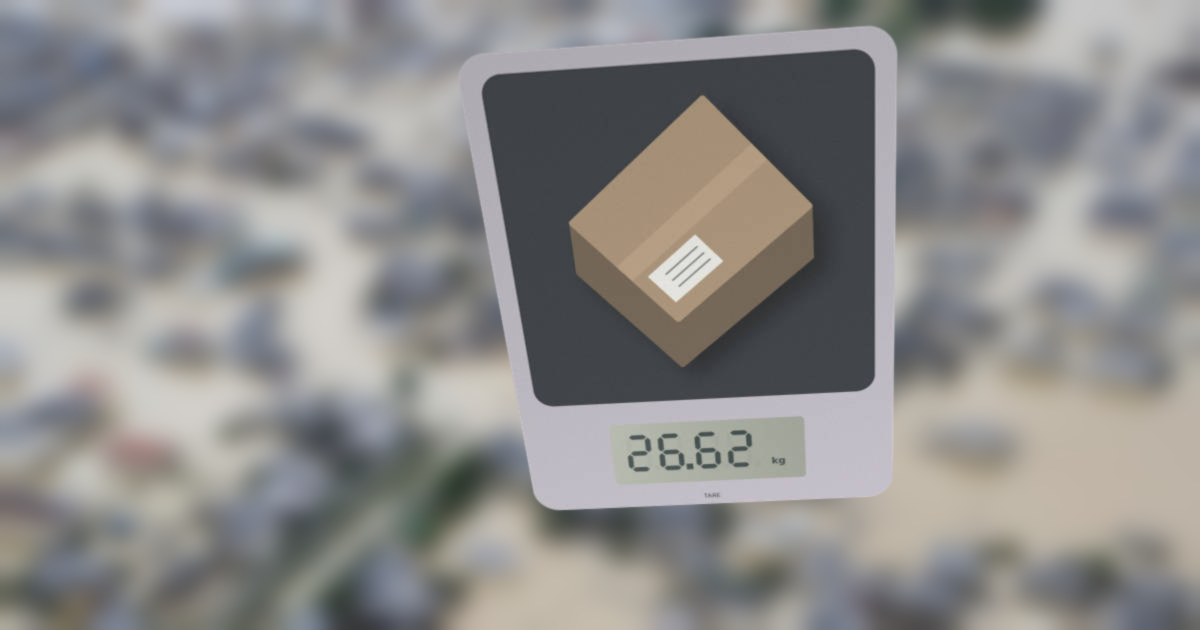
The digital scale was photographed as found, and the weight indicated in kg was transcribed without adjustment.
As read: 26.62 kg
